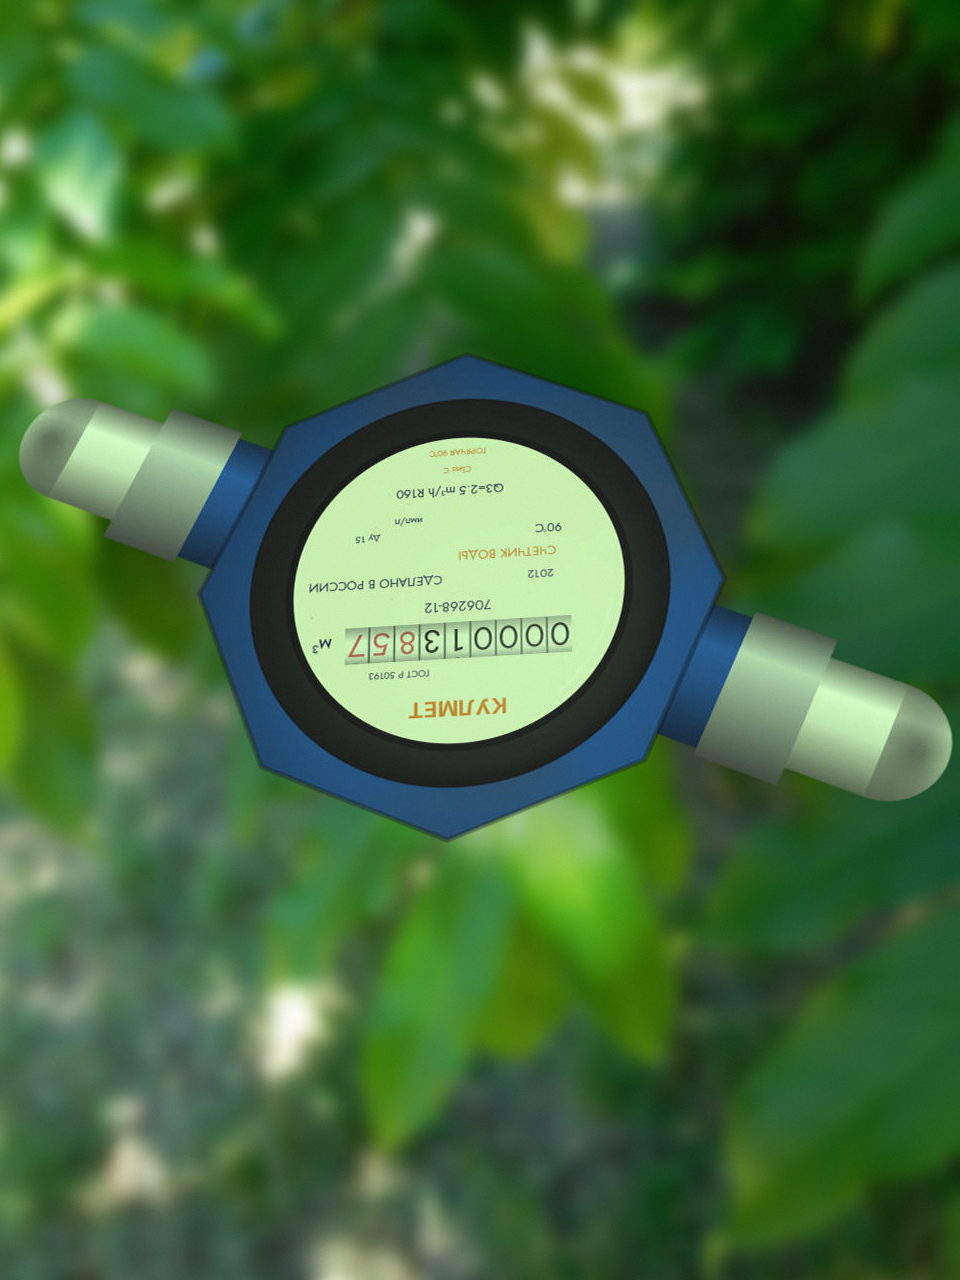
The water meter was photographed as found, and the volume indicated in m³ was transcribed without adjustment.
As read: 13.857 m³
